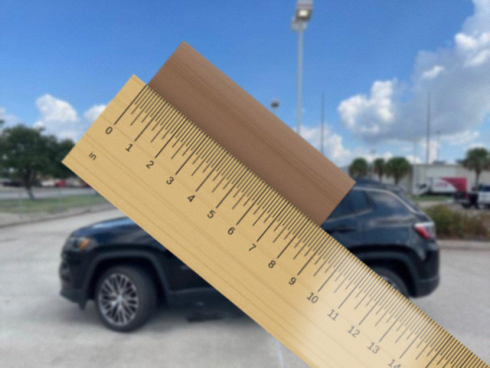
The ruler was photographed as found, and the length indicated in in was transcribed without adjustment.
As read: 8.5 in
